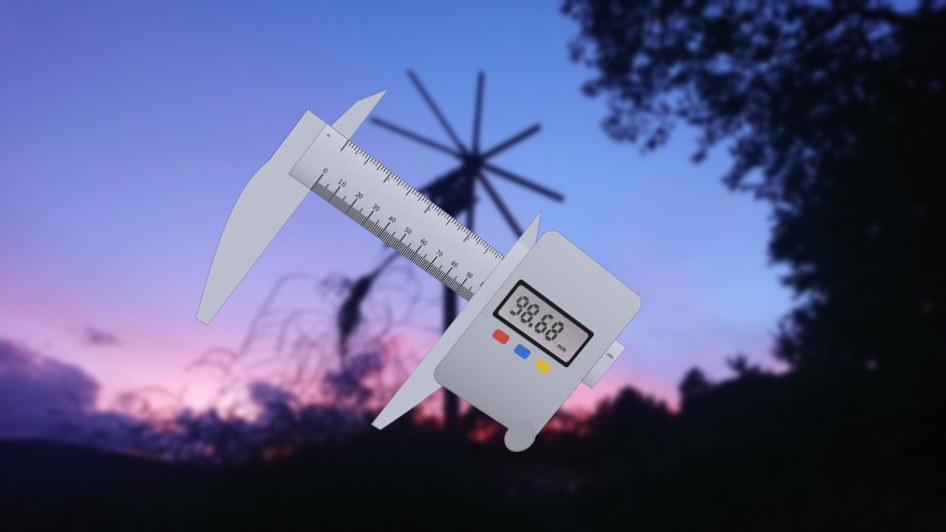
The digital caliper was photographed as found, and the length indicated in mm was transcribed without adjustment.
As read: 98.68 mm
